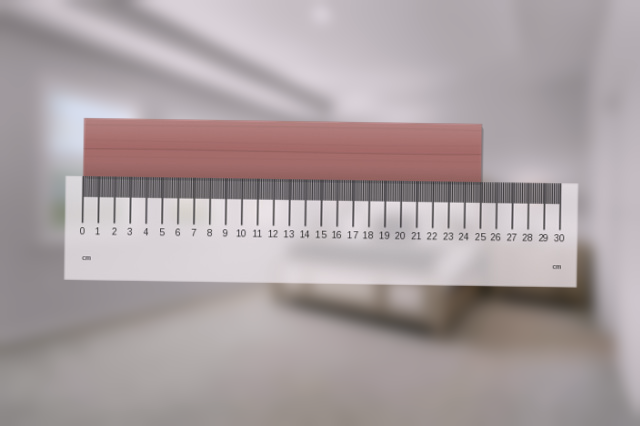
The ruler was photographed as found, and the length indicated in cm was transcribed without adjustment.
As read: 25 cm
